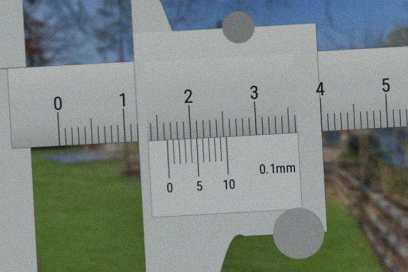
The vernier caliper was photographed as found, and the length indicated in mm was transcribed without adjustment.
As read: 16.4 mm
